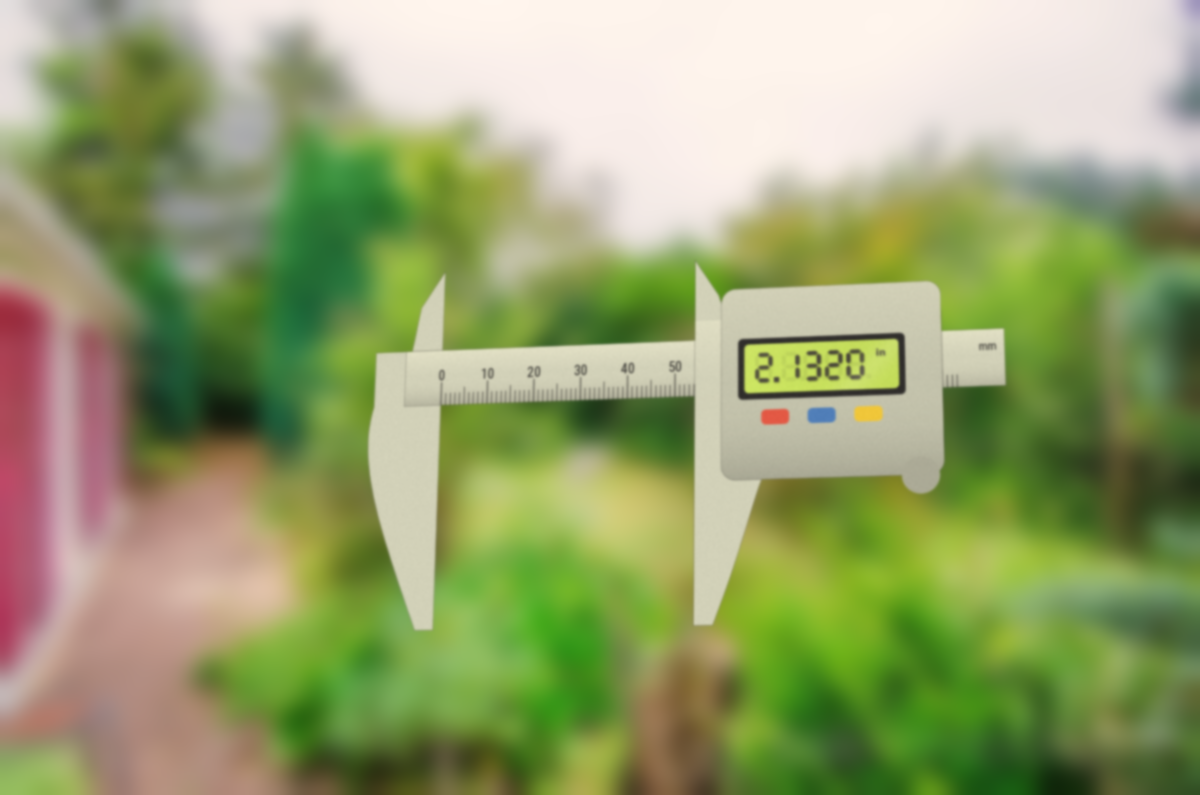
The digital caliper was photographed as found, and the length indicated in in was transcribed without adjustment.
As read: 2.1320 in
